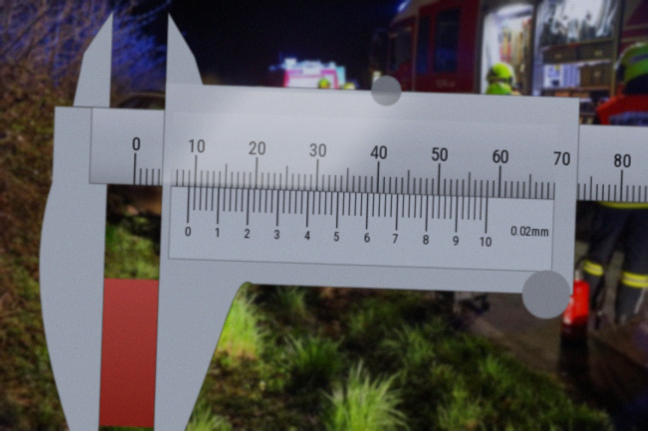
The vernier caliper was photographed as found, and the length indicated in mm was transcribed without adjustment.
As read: 9.0 mm
